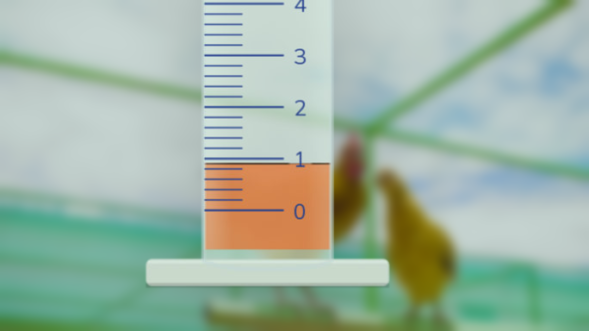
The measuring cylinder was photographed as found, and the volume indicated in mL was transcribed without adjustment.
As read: 0.9 mL
